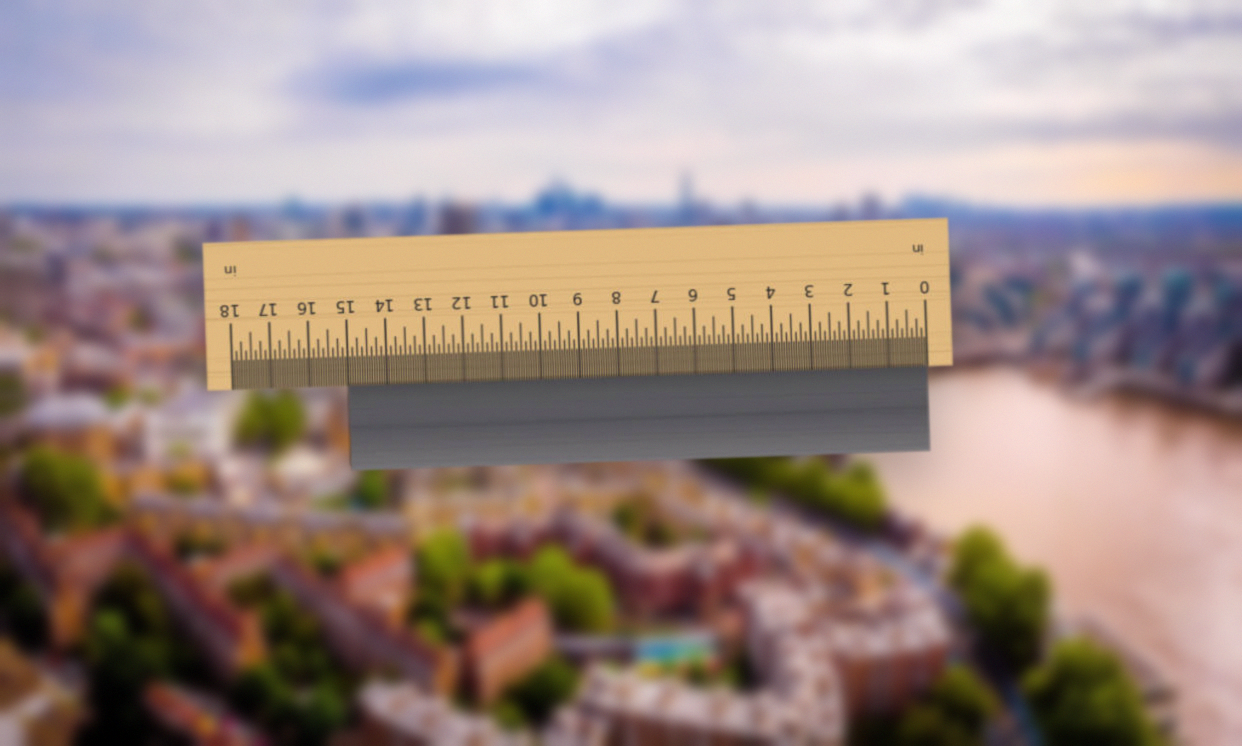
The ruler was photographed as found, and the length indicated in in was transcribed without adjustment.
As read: 15 in
